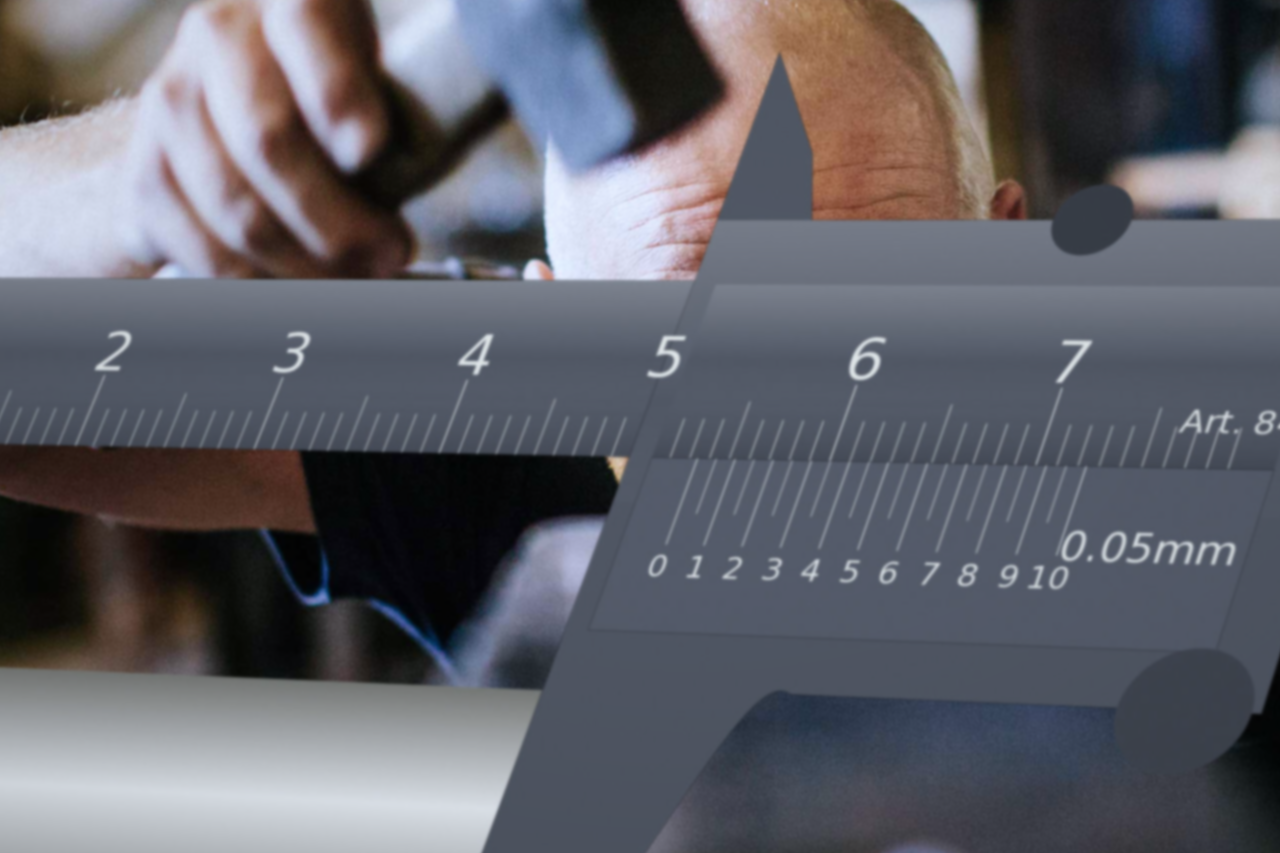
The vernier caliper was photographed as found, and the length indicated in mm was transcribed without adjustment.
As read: 53.4 mm
